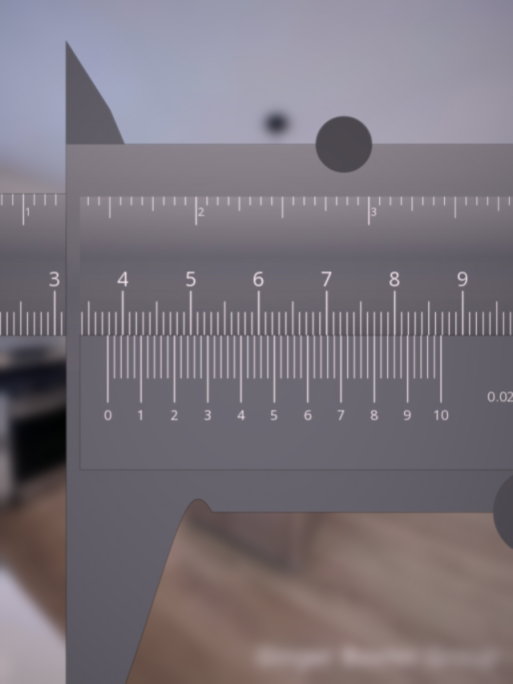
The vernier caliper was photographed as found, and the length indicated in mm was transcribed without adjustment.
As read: 37.8 mm
